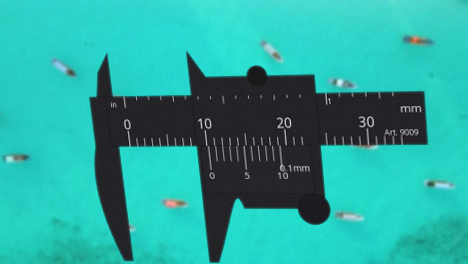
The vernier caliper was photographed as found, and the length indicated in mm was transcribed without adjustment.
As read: 10.2 mm
